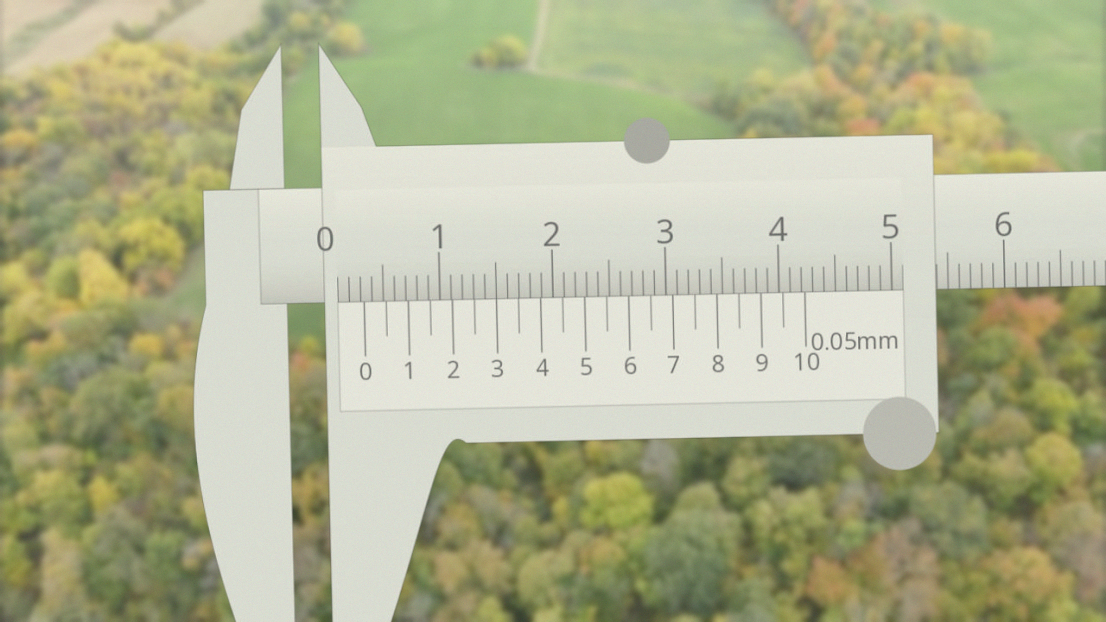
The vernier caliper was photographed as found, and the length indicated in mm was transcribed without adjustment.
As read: 3.3 mm
